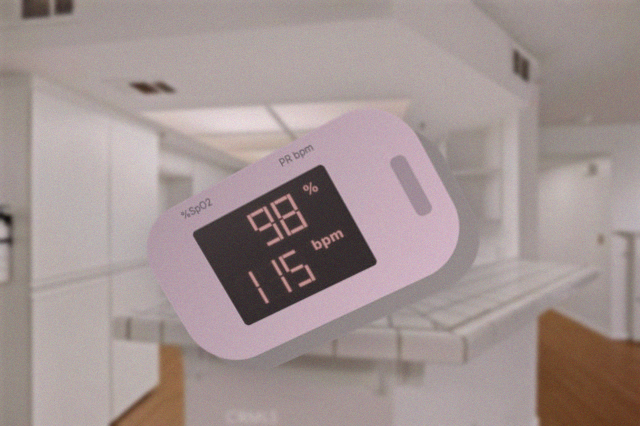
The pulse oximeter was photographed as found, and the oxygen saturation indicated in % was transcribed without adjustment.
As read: 98 %
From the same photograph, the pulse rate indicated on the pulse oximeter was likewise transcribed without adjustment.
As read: 115 bpm
